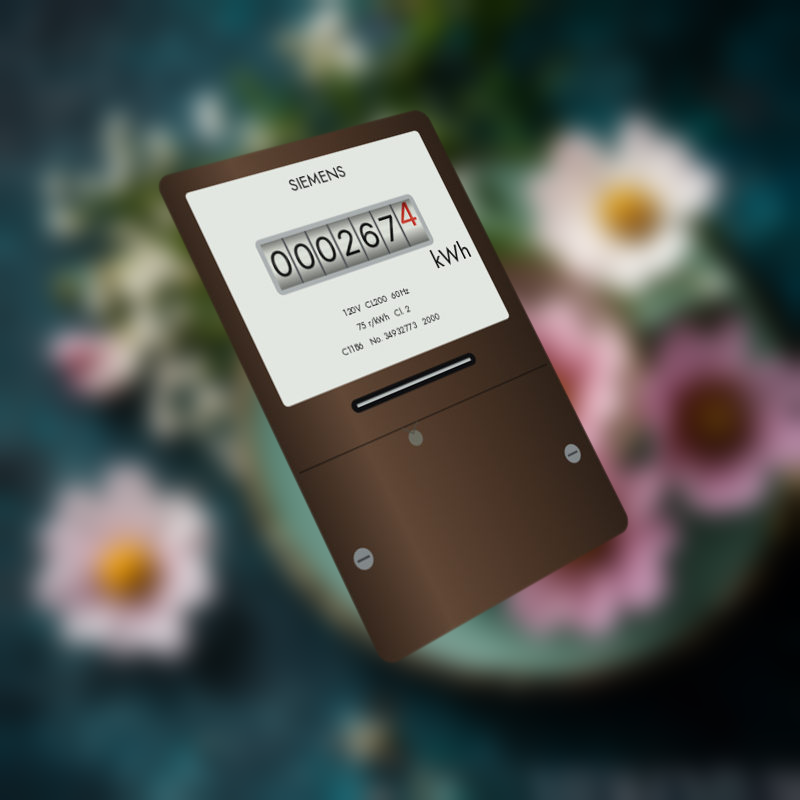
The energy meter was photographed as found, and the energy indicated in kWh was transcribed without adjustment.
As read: 267.4 kWh
